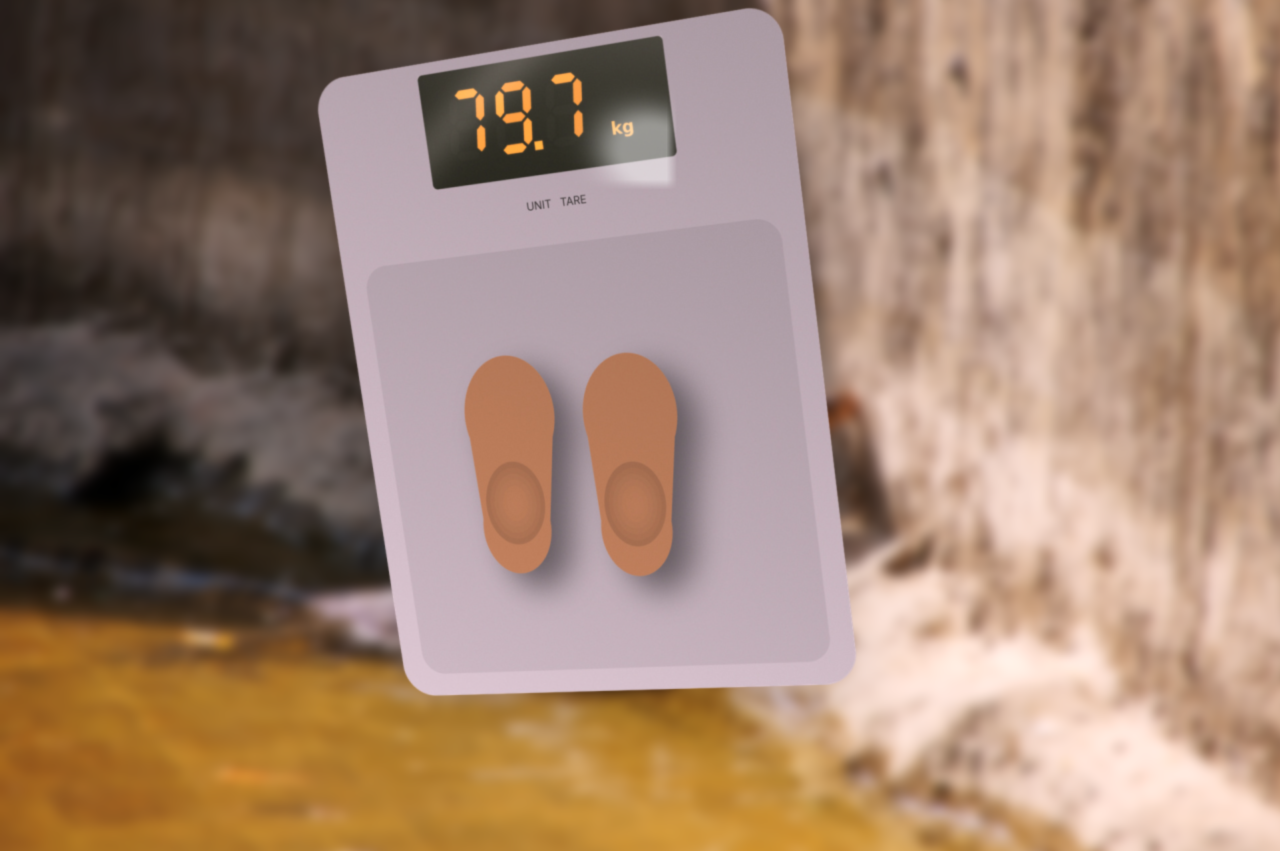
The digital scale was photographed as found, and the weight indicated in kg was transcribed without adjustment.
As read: 79.7 kg
